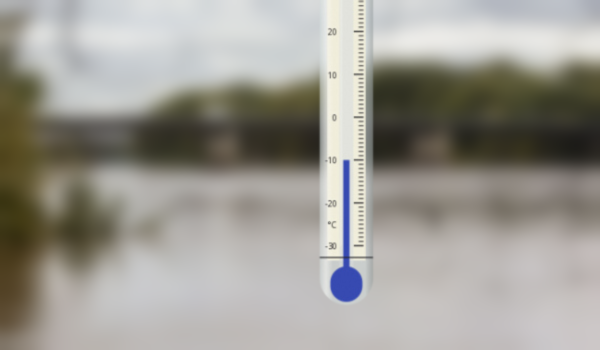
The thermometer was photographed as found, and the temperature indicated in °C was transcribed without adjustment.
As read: -10 °C
